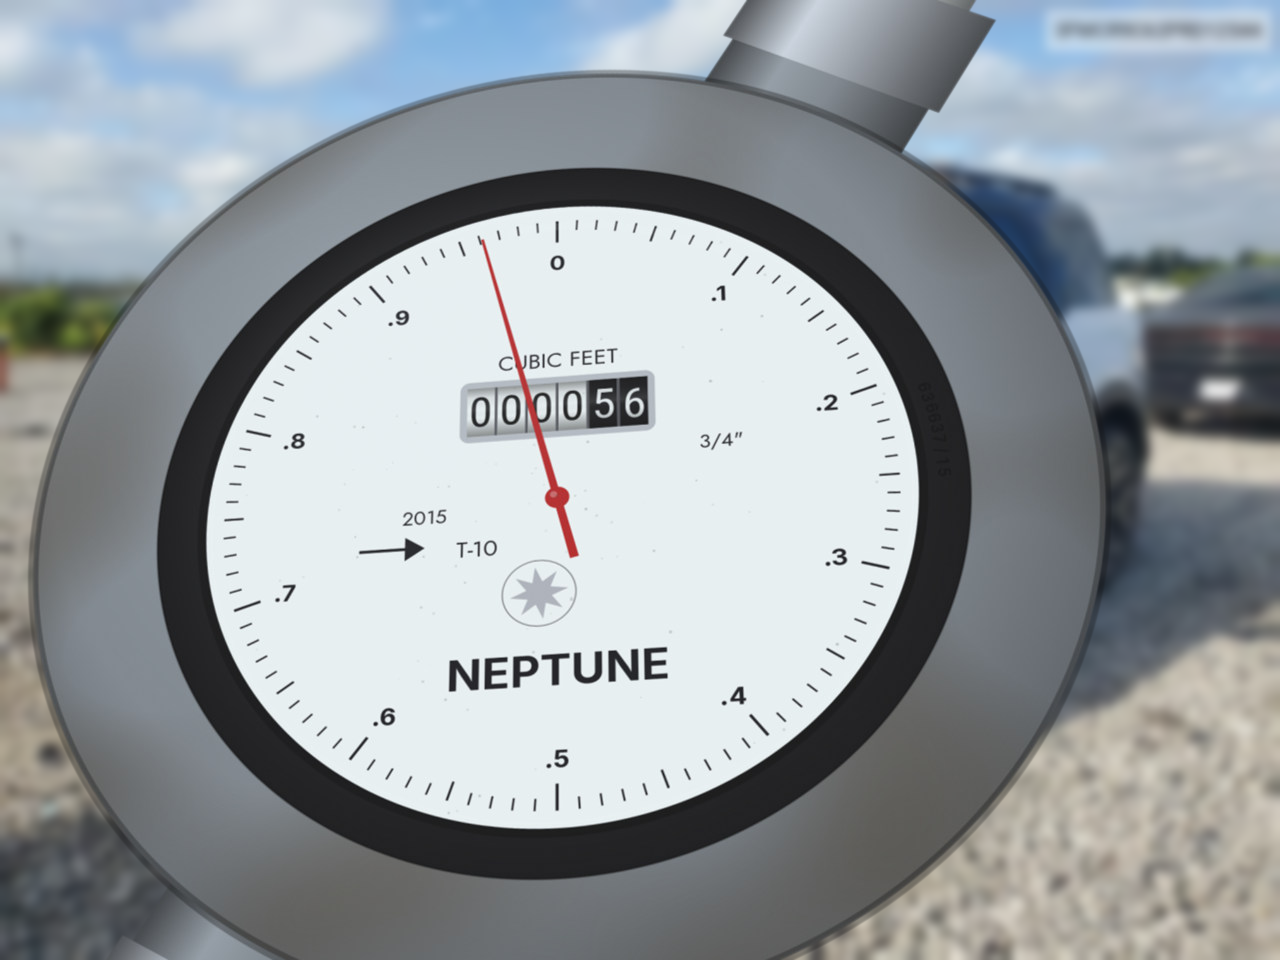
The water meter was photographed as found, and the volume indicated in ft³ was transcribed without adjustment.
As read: 55.96 ft³
